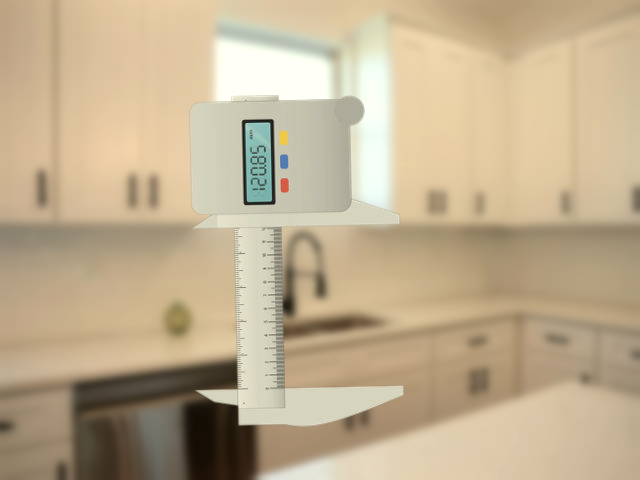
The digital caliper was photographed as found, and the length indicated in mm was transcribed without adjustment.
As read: 120.85 mm
